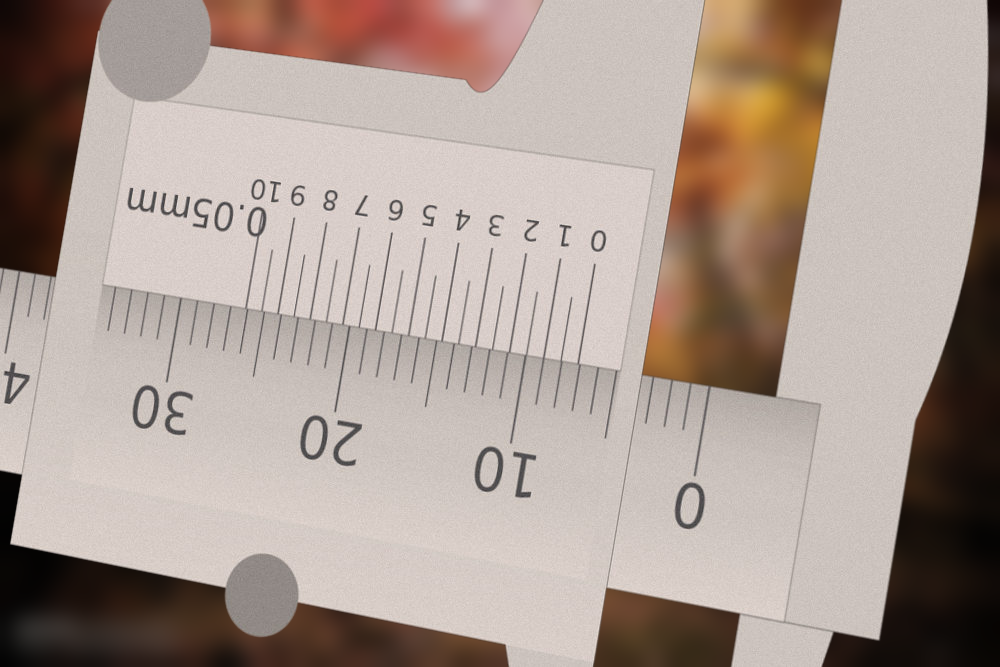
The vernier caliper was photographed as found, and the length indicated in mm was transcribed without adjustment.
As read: 7.1 mm
